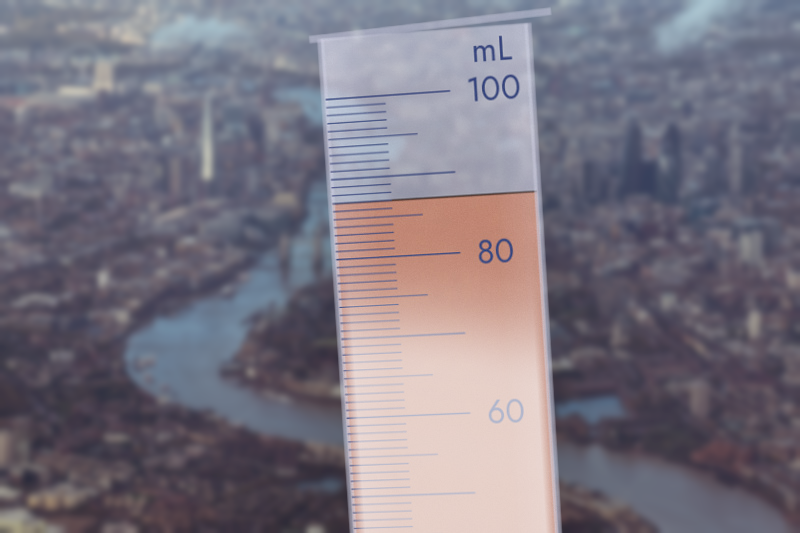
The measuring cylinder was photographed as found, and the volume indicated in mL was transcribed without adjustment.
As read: 87 mL
